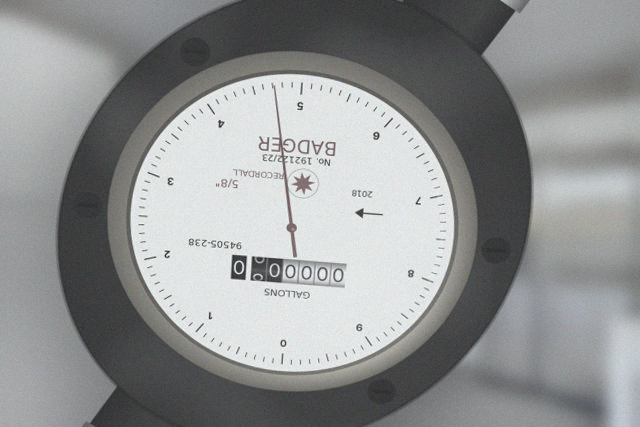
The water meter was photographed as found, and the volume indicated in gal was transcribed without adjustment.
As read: 84.7 gal
